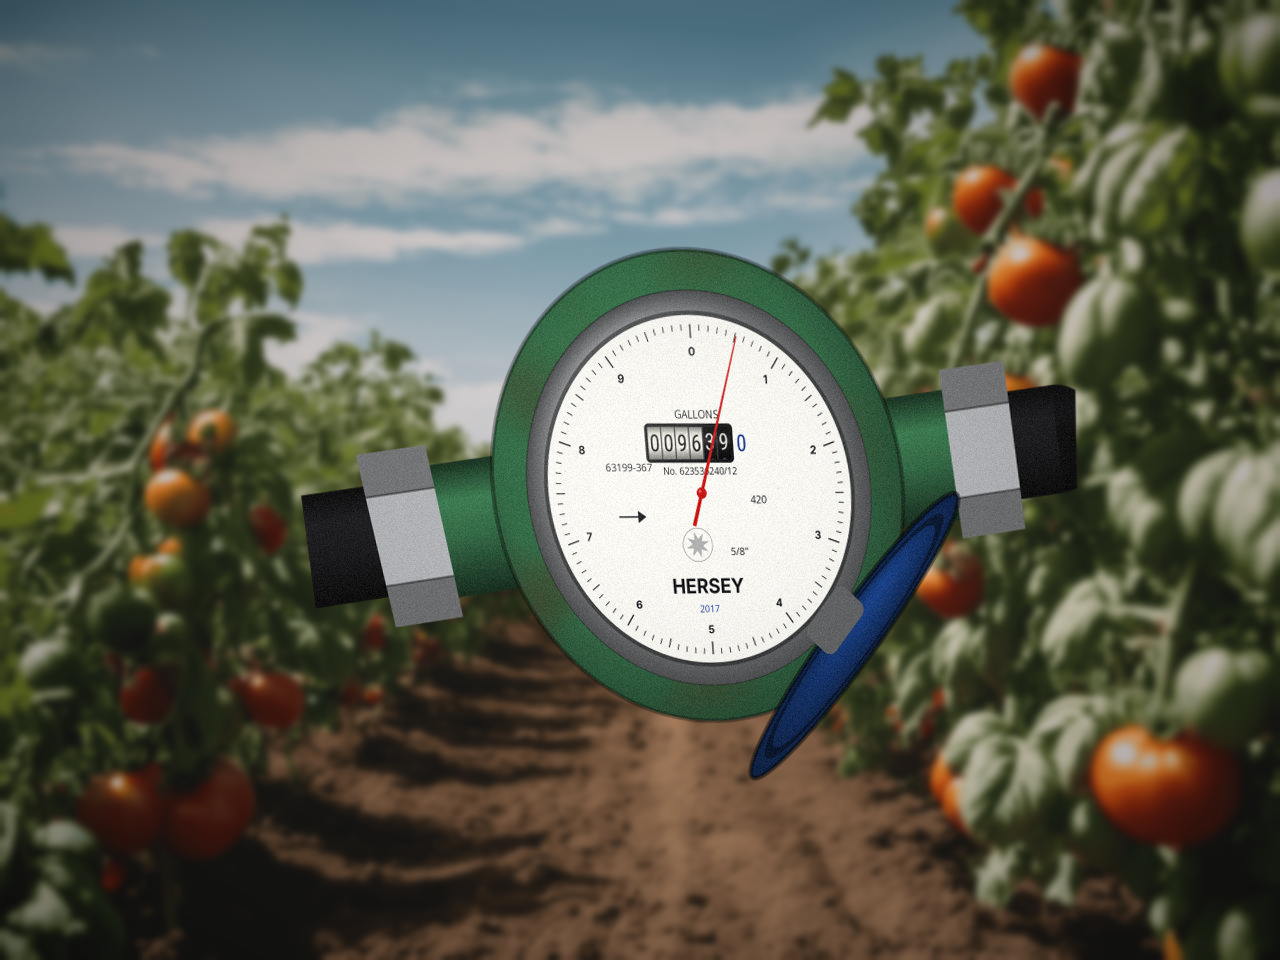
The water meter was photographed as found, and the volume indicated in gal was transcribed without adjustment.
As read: 96390.5 gal
